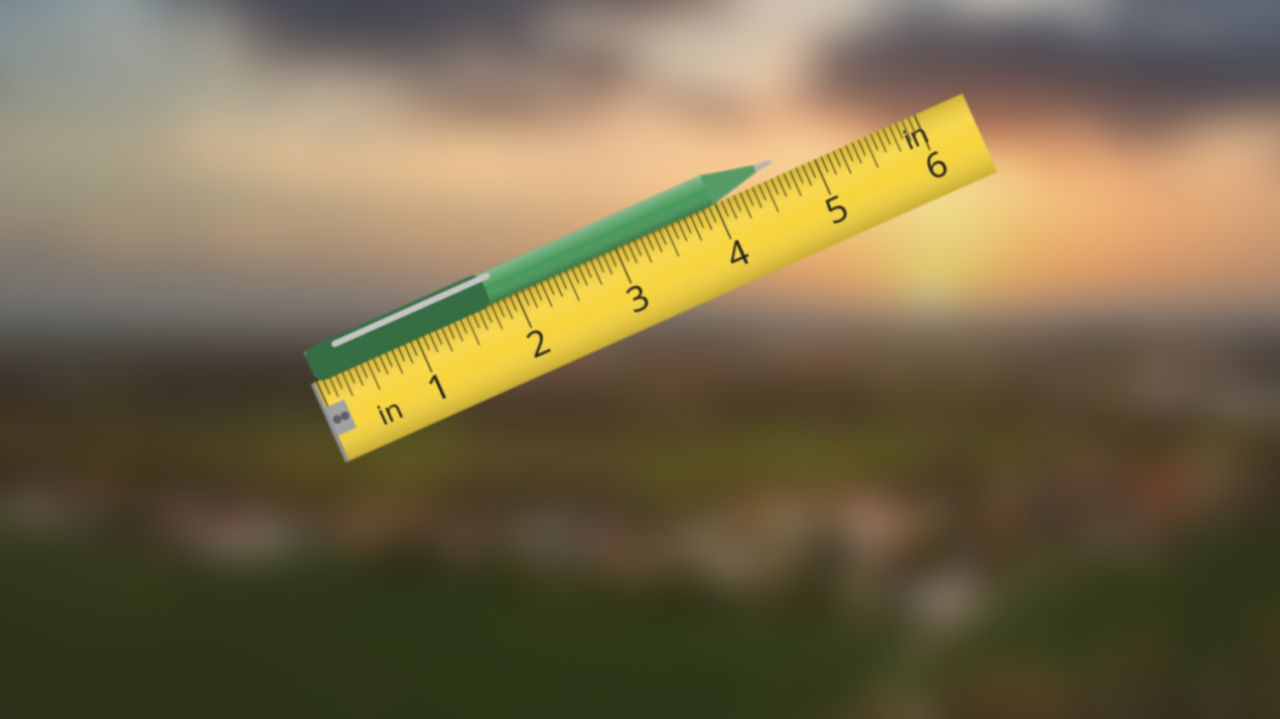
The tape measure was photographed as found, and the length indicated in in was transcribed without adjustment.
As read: 4.625 in
